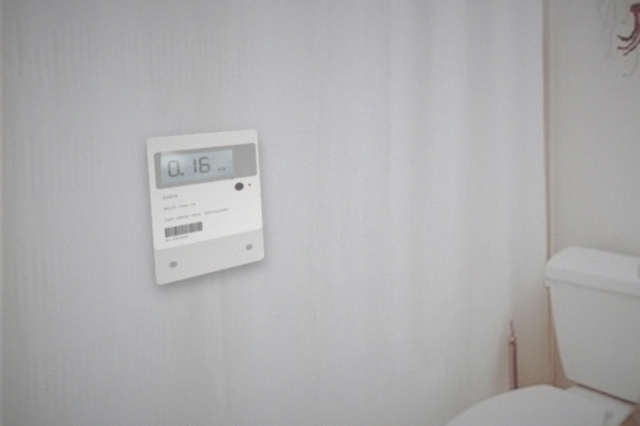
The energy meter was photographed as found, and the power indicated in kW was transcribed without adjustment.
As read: 0.16 kW
